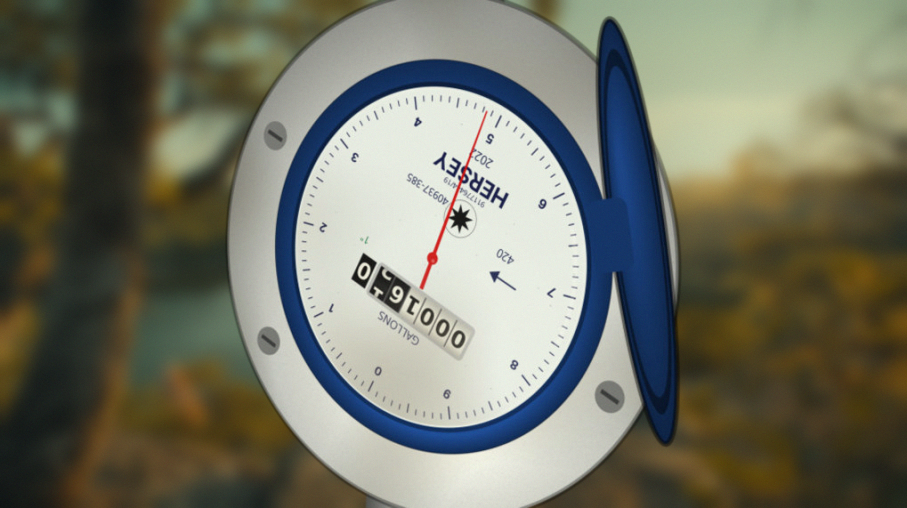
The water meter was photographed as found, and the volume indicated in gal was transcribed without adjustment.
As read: 1614.8 gal
